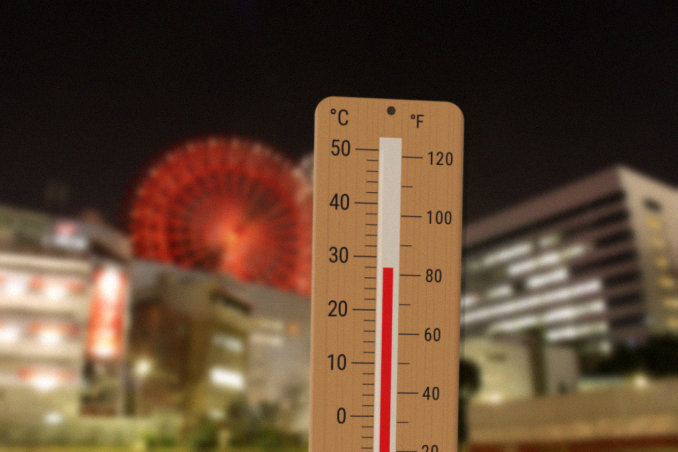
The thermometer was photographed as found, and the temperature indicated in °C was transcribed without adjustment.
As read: 28 °C
